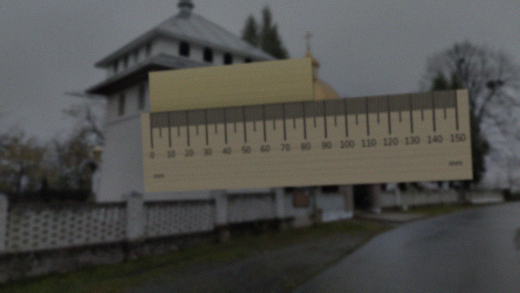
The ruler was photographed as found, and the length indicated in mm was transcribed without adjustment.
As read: 85 mm
